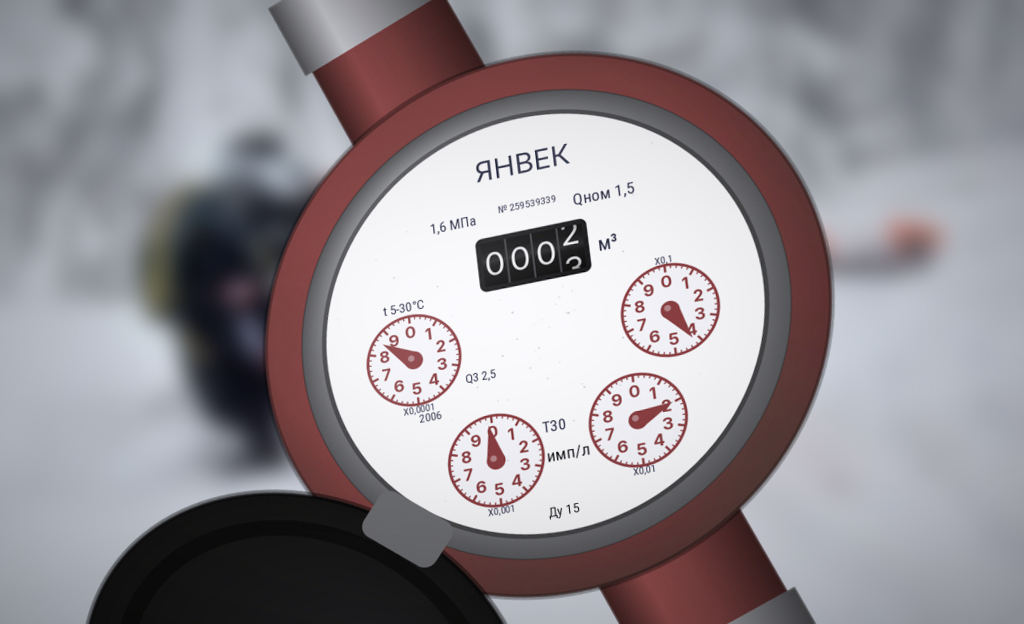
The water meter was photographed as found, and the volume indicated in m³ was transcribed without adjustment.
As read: 2.4198 m³
